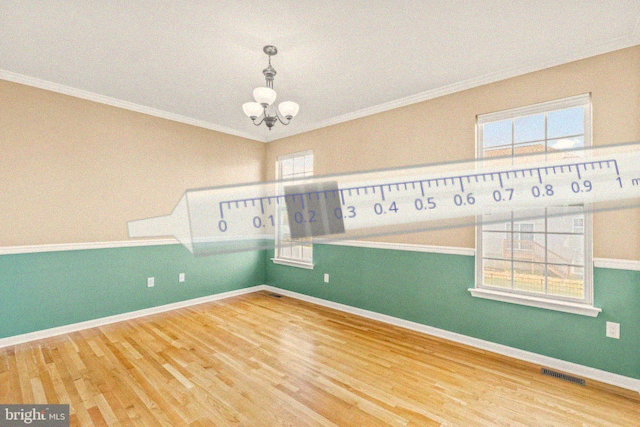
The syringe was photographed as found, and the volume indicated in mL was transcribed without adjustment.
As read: 0.16 mL
